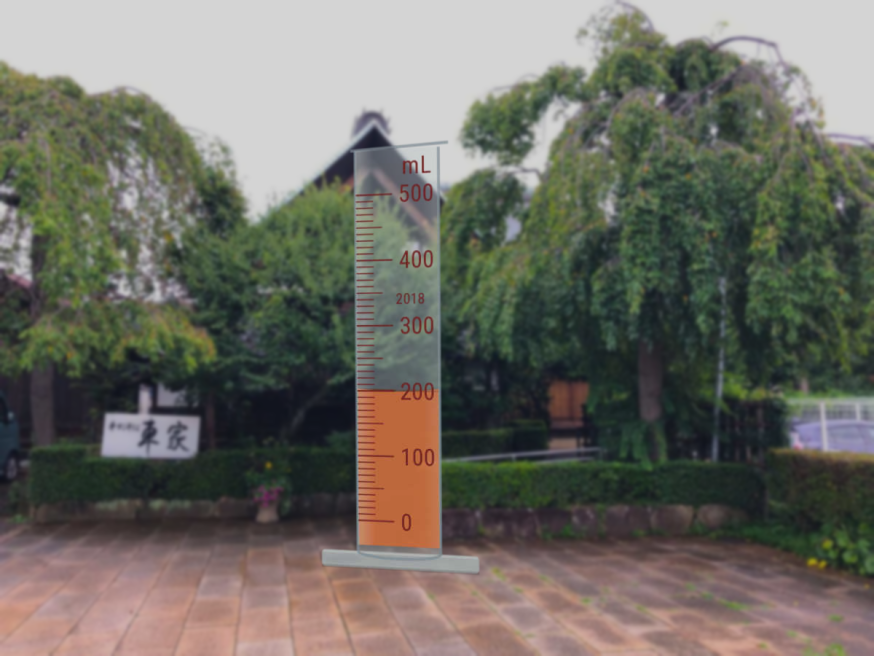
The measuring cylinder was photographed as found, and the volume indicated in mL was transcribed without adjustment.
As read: 200 mL
